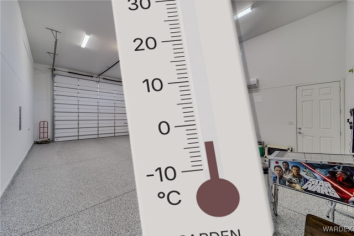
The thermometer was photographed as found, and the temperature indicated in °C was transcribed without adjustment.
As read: -4 °C
